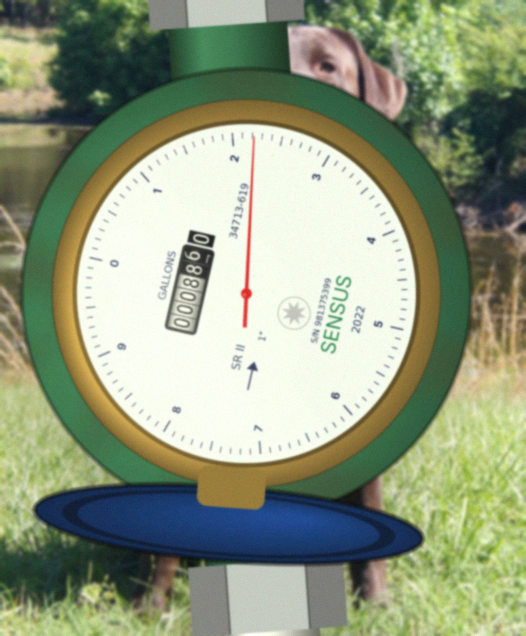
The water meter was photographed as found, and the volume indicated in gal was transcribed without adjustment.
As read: 8862.2 gal
